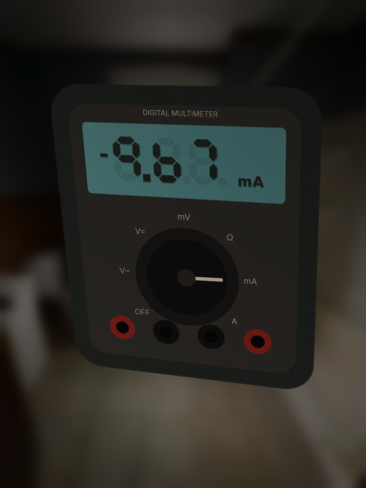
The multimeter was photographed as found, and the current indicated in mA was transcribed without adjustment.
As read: -9.67 mA
